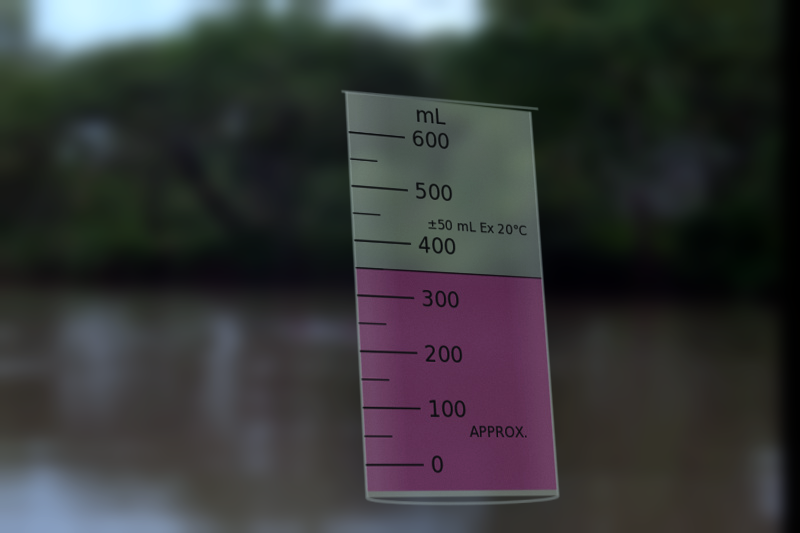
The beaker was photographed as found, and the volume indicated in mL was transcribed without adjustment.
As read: 350 mL
